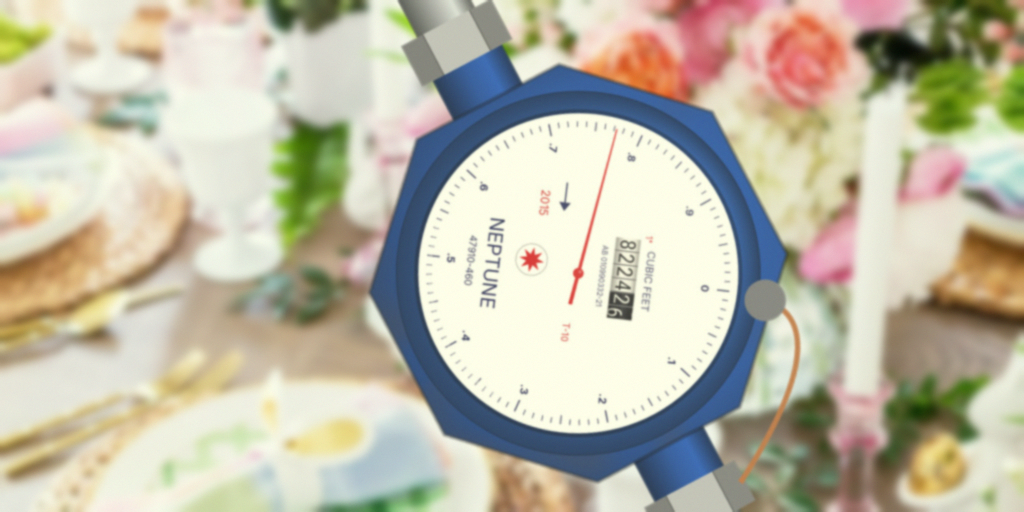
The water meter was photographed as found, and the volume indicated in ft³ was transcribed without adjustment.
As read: 822425.77 ft³
